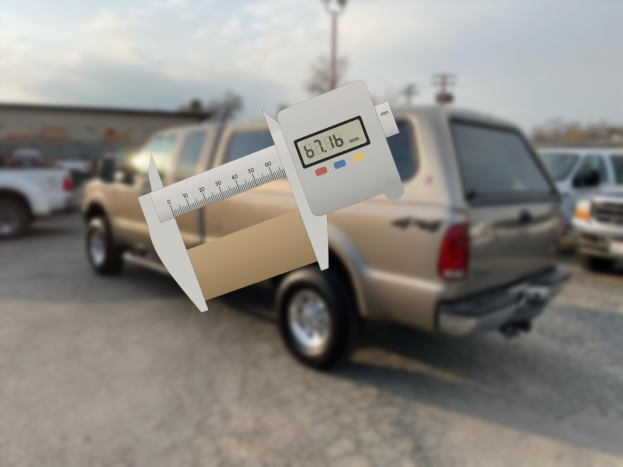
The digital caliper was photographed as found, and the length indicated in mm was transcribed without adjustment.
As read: 67.16 mm
